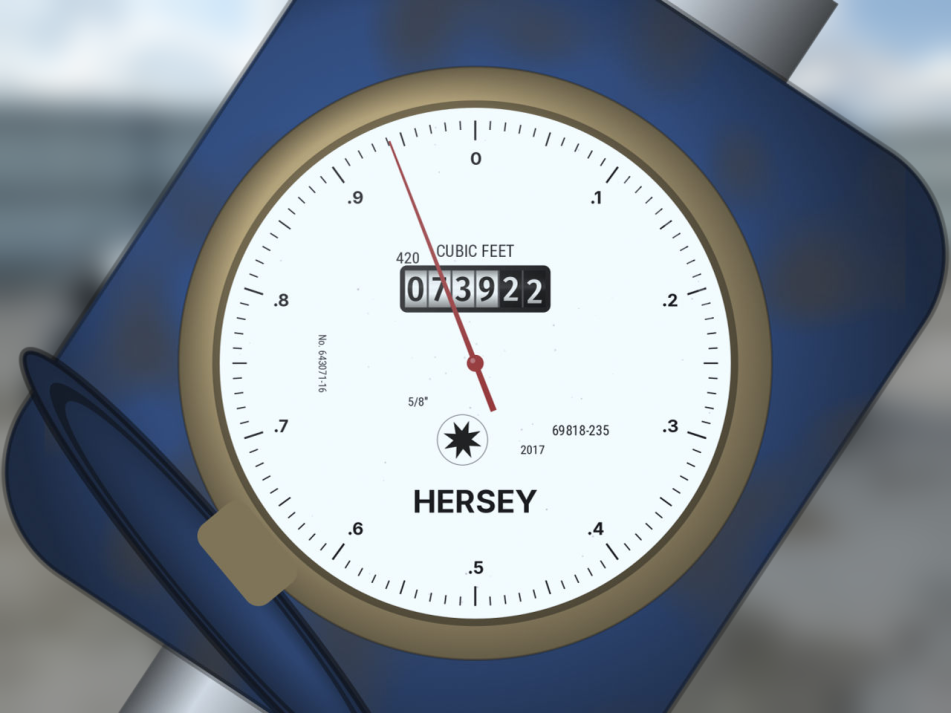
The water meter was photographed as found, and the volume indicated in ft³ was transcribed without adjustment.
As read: 73921.94 ft³
